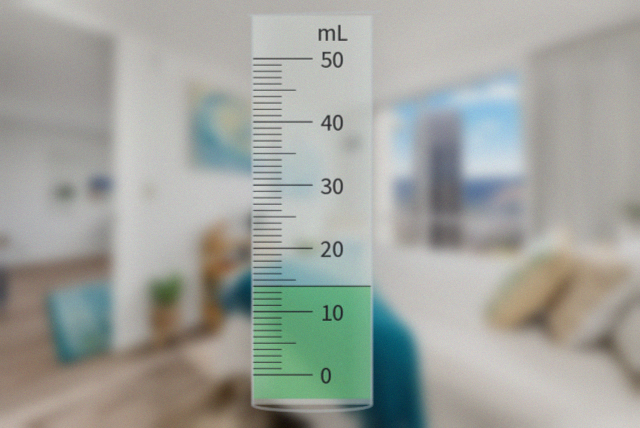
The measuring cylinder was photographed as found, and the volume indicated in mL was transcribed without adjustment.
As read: 14 mL
